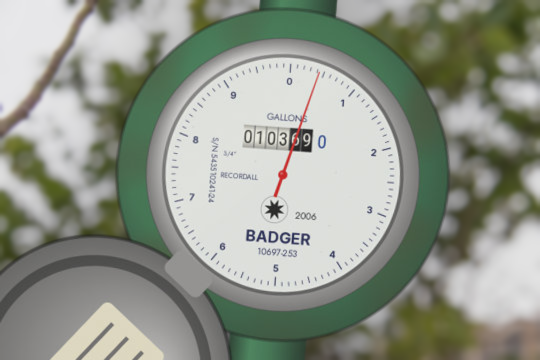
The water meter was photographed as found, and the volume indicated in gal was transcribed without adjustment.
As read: 103690.4 gal
